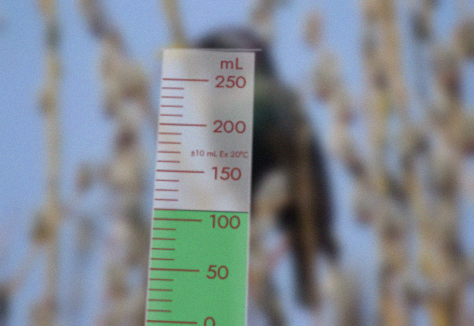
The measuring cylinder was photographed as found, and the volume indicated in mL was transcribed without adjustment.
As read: 110 mL
